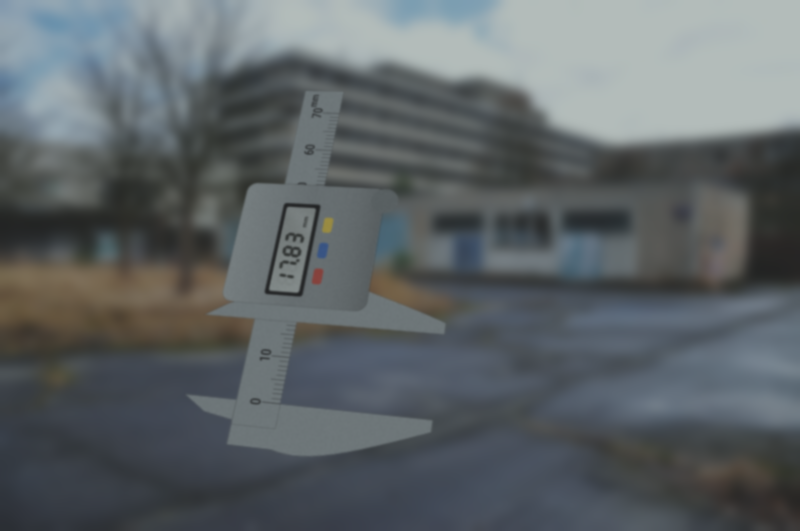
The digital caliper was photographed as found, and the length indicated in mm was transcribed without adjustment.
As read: 17.83 mm
